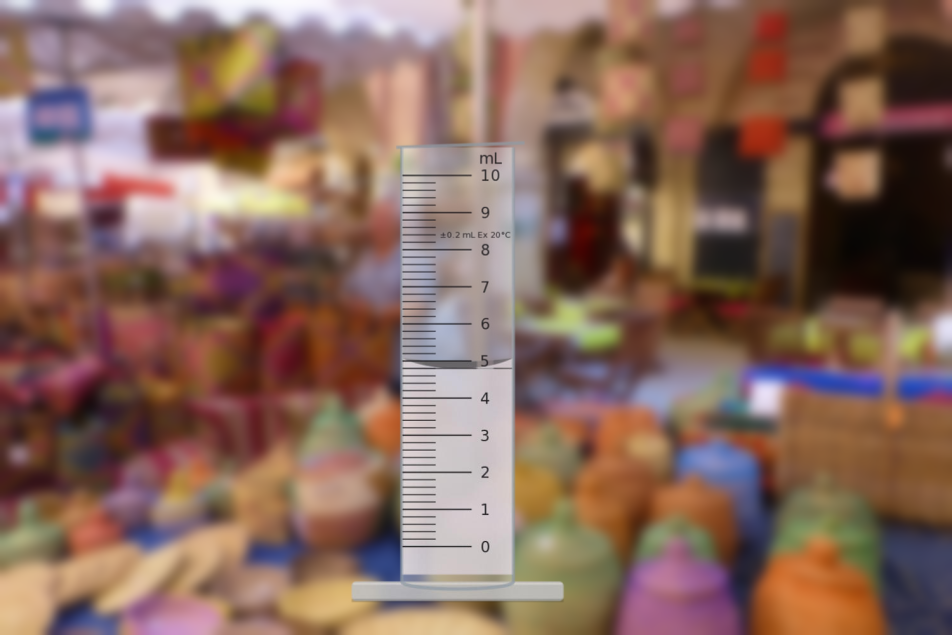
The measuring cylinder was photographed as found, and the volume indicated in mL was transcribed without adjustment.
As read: 4.8 mL
